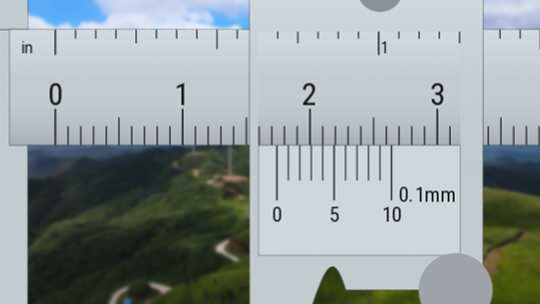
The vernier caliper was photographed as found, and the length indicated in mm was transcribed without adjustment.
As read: 17.4 mm
